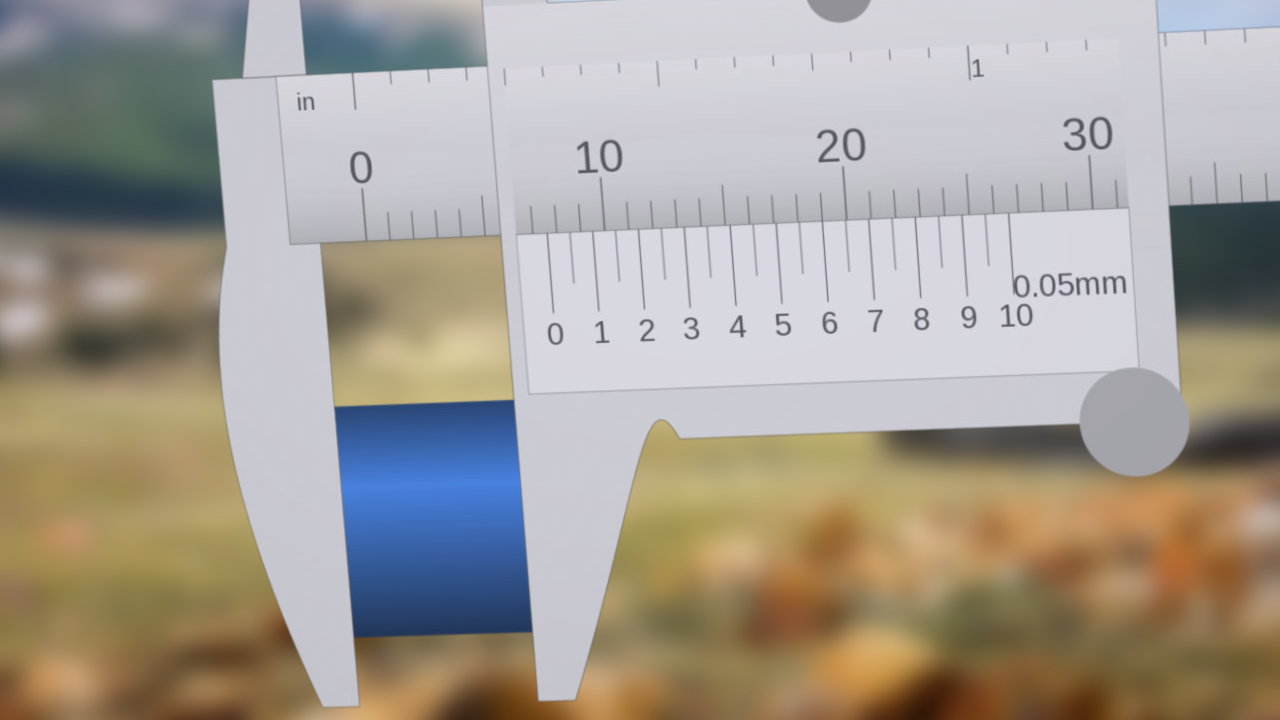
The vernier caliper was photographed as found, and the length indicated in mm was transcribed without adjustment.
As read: 7.6 mm
